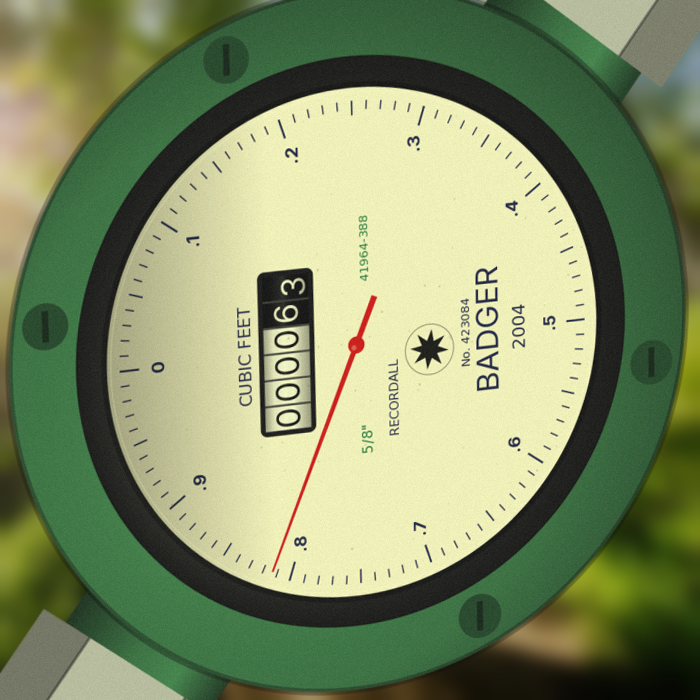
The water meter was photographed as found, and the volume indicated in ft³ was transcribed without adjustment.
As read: 62.81 ft³
